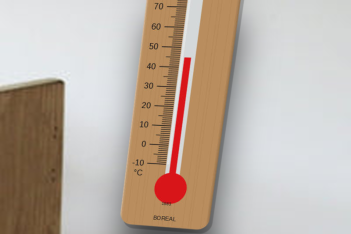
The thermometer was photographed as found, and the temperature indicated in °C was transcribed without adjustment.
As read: 45 °C
